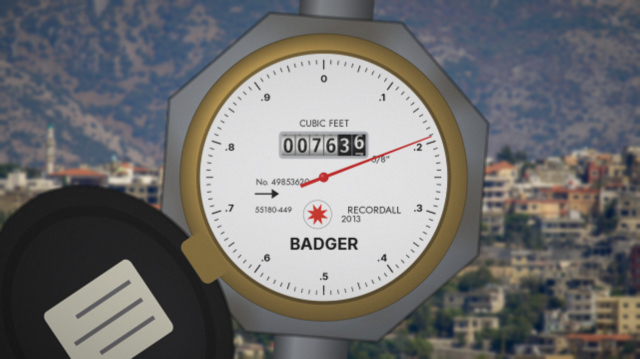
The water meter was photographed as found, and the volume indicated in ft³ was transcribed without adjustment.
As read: 7636.19 ft³
